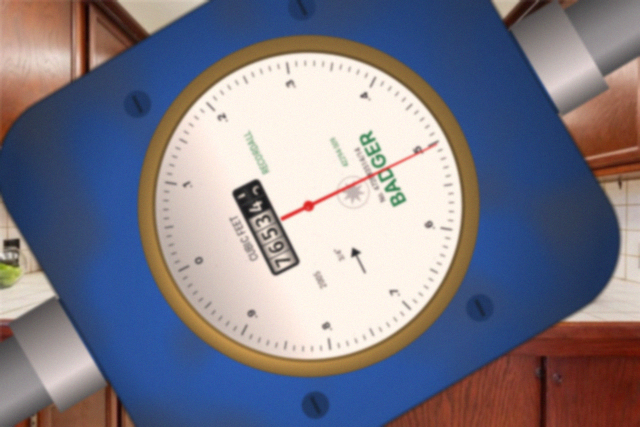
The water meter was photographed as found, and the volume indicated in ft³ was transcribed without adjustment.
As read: 765341.50 ft³
